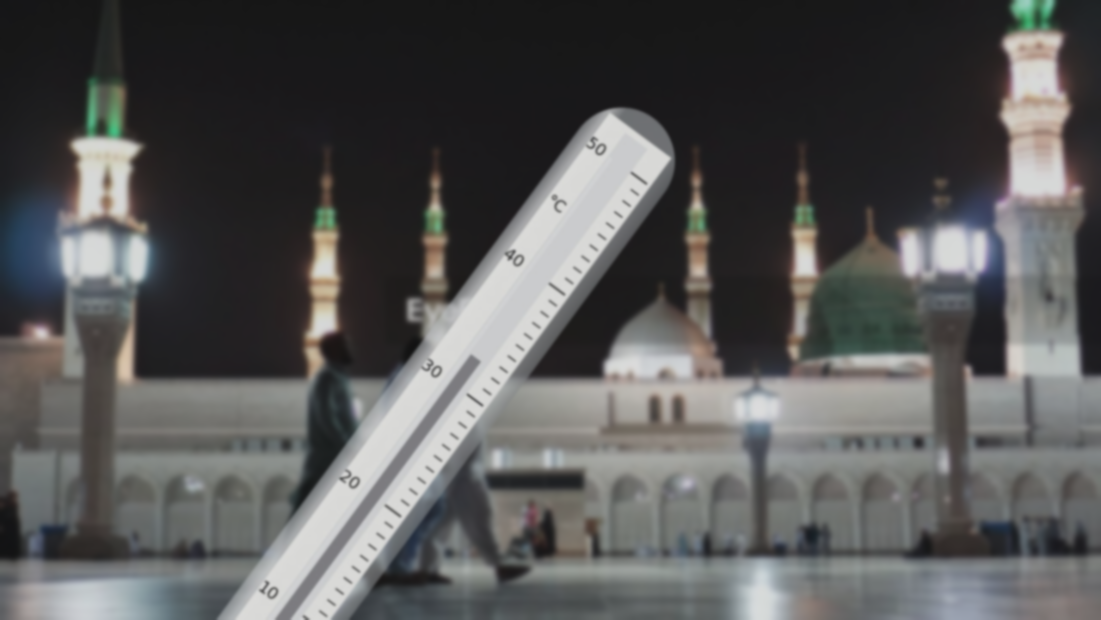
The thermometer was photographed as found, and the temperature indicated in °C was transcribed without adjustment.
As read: 32.5 °C
